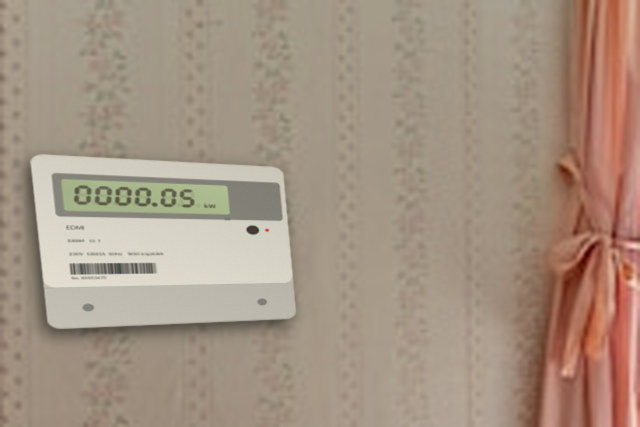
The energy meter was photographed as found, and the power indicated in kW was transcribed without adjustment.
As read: 0.05 kW
